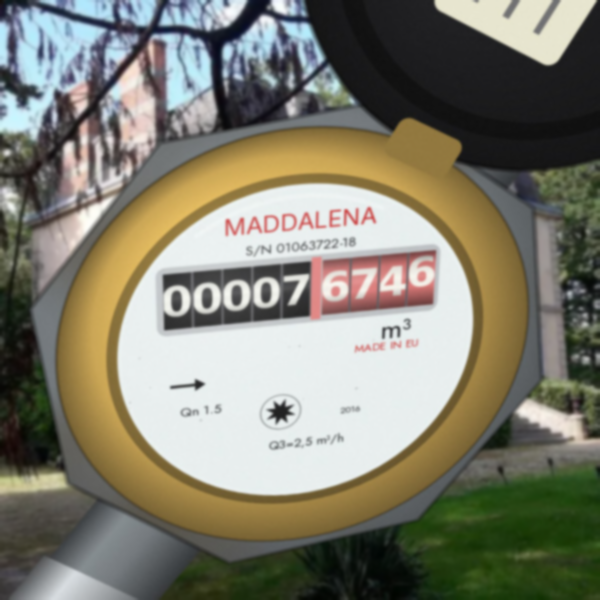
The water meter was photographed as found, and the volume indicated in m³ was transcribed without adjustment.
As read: 7.6746 m³
